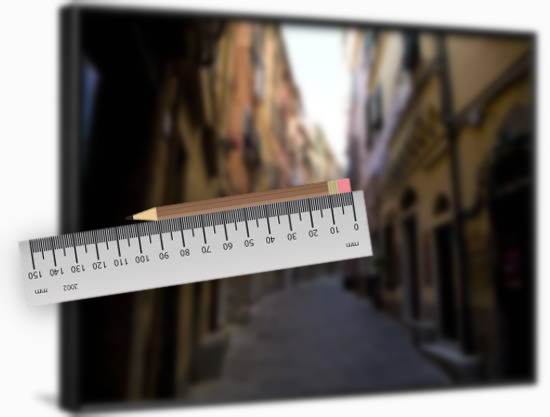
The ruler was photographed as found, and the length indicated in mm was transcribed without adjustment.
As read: 105 mm
